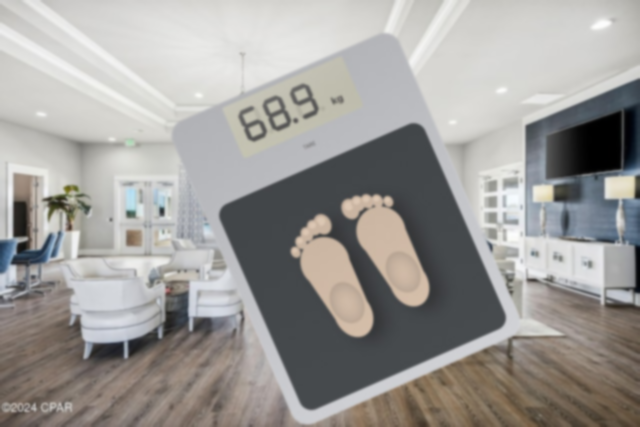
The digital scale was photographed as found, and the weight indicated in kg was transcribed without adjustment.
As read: 68.9 kg
